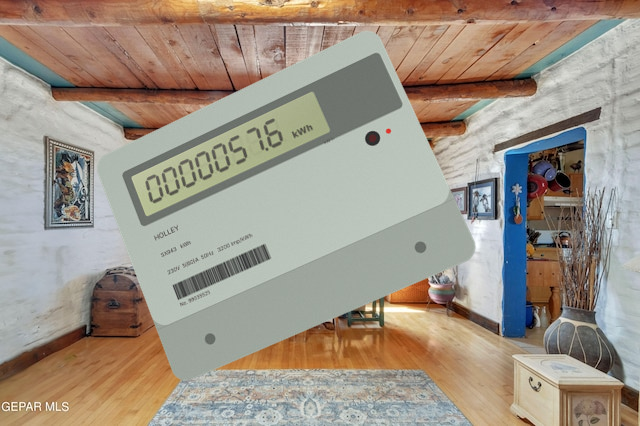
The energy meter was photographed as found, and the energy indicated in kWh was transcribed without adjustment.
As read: 57.6 kWh
